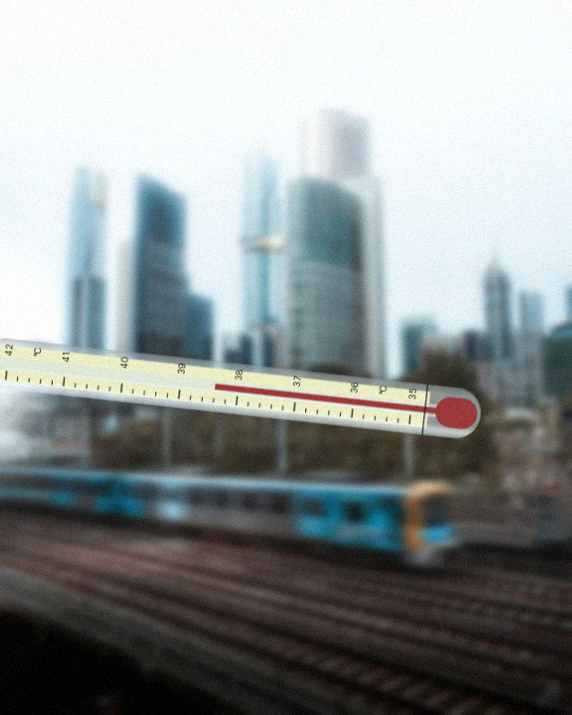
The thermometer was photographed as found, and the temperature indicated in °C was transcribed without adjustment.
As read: 38.4 °C
